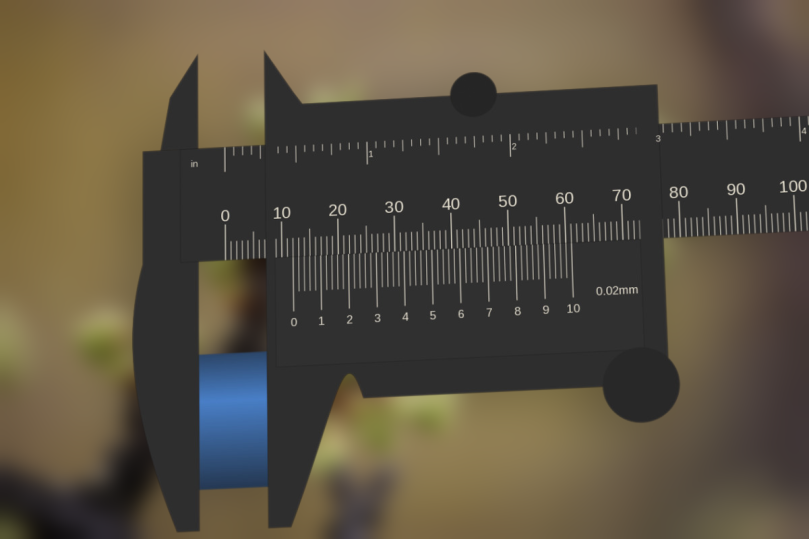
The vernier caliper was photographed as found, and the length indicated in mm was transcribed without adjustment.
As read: 12.0 mm
